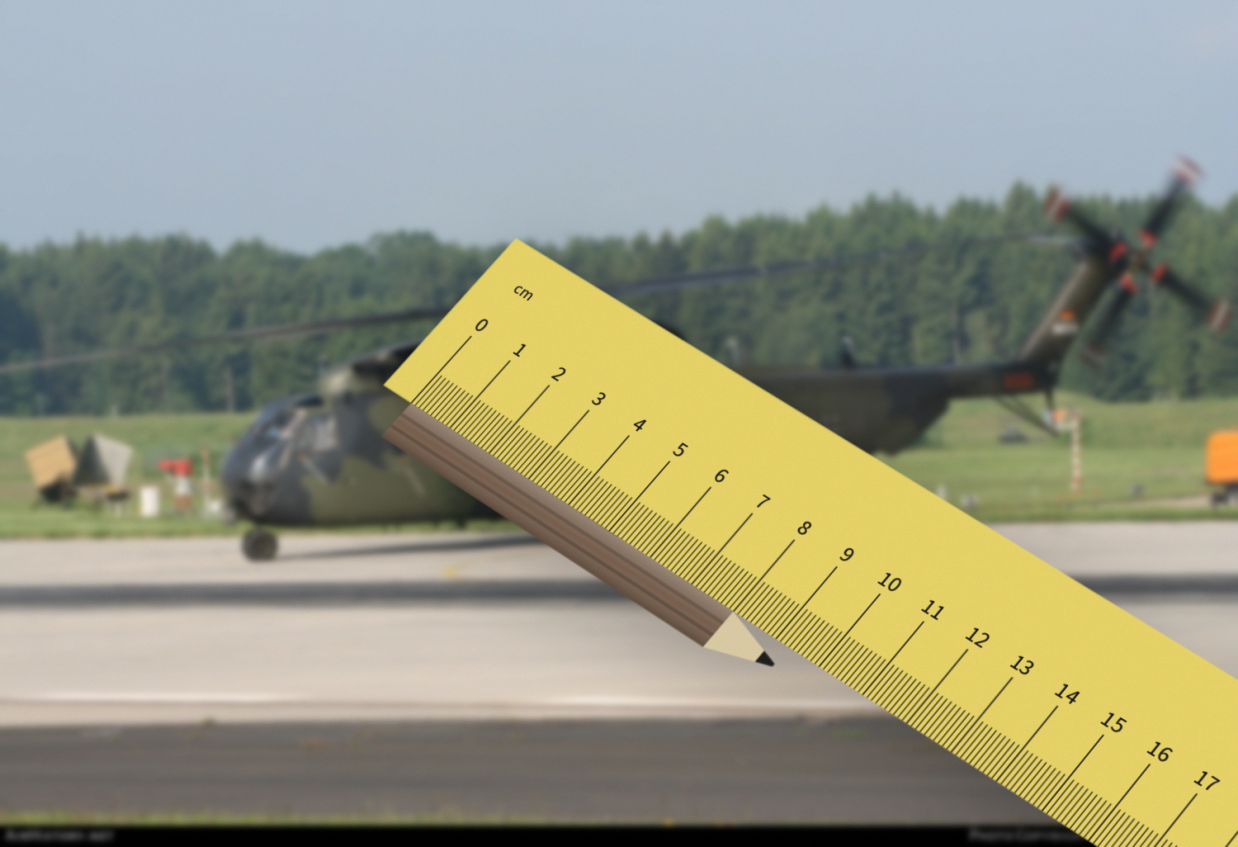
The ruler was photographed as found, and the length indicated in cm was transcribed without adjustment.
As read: 9.3 cm
